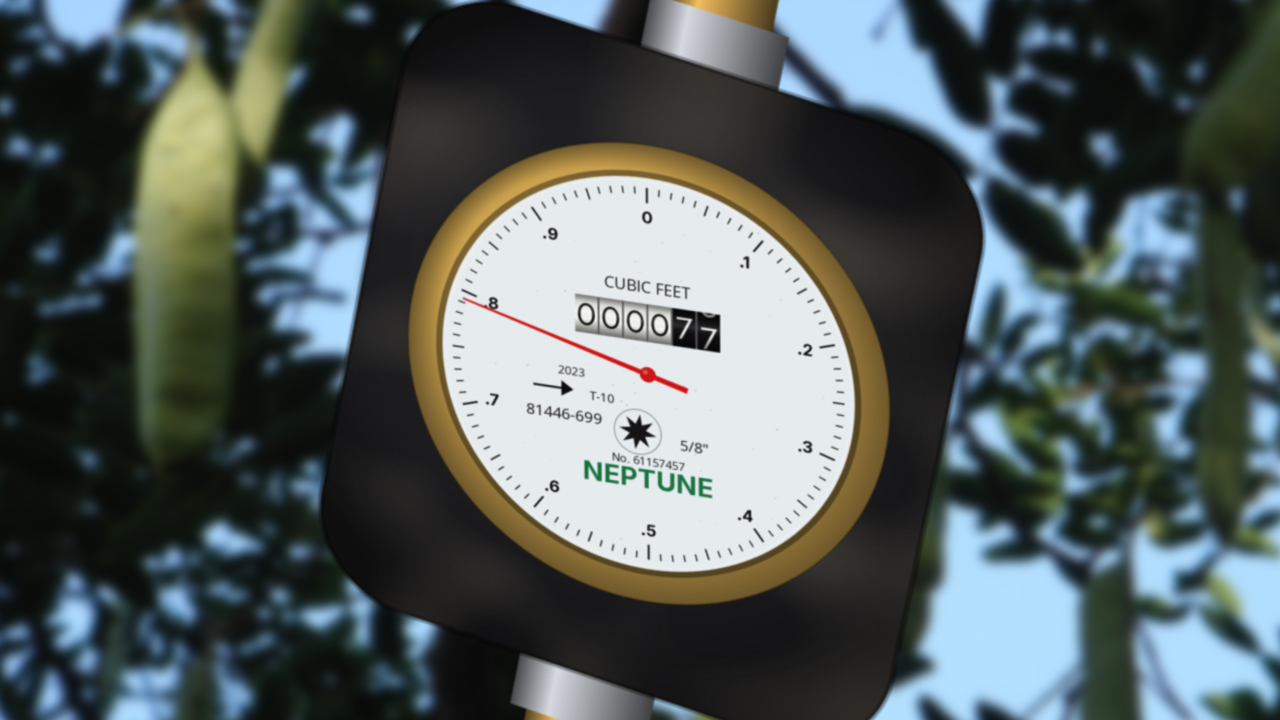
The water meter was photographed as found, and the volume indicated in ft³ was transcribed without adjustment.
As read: 76.79 ft³
